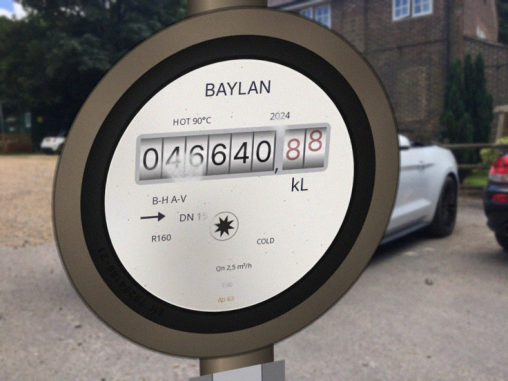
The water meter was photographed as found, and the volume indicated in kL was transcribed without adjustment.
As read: 46640.88 kL
